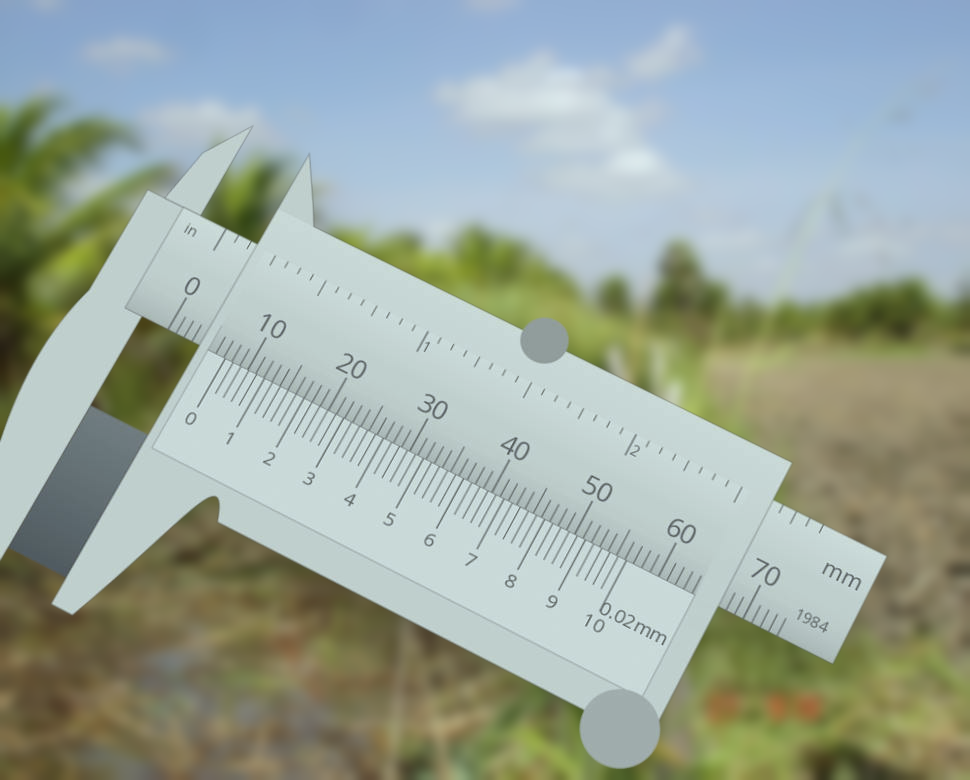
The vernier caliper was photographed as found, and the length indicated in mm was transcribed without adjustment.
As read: 7.2 mm
